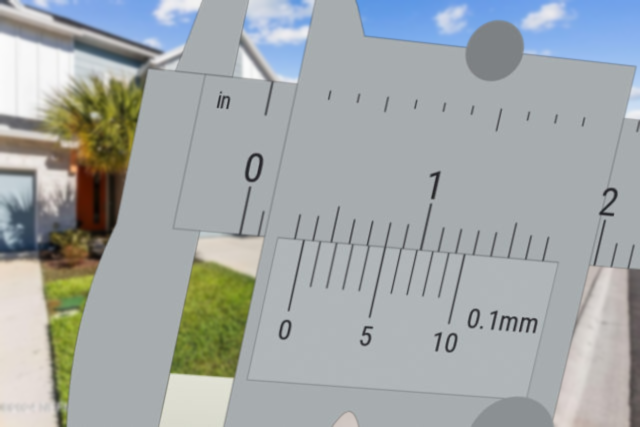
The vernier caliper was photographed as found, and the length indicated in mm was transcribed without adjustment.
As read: 3.5 mm
